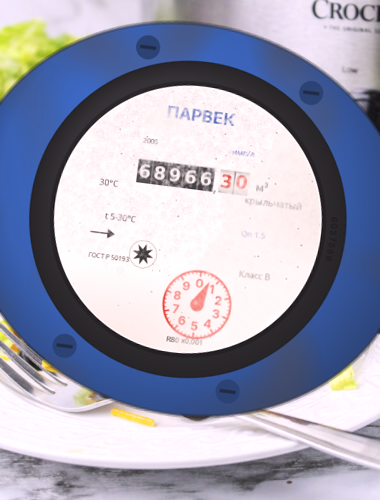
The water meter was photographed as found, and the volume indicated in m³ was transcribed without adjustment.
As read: 68966.300 m³
